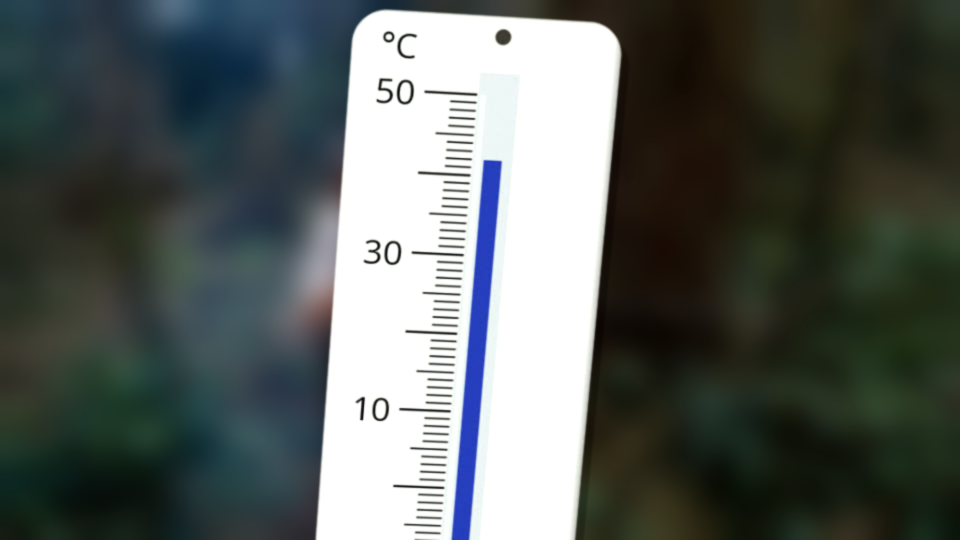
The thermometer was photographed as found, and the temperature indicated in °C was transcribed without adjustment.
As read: 42 °C
